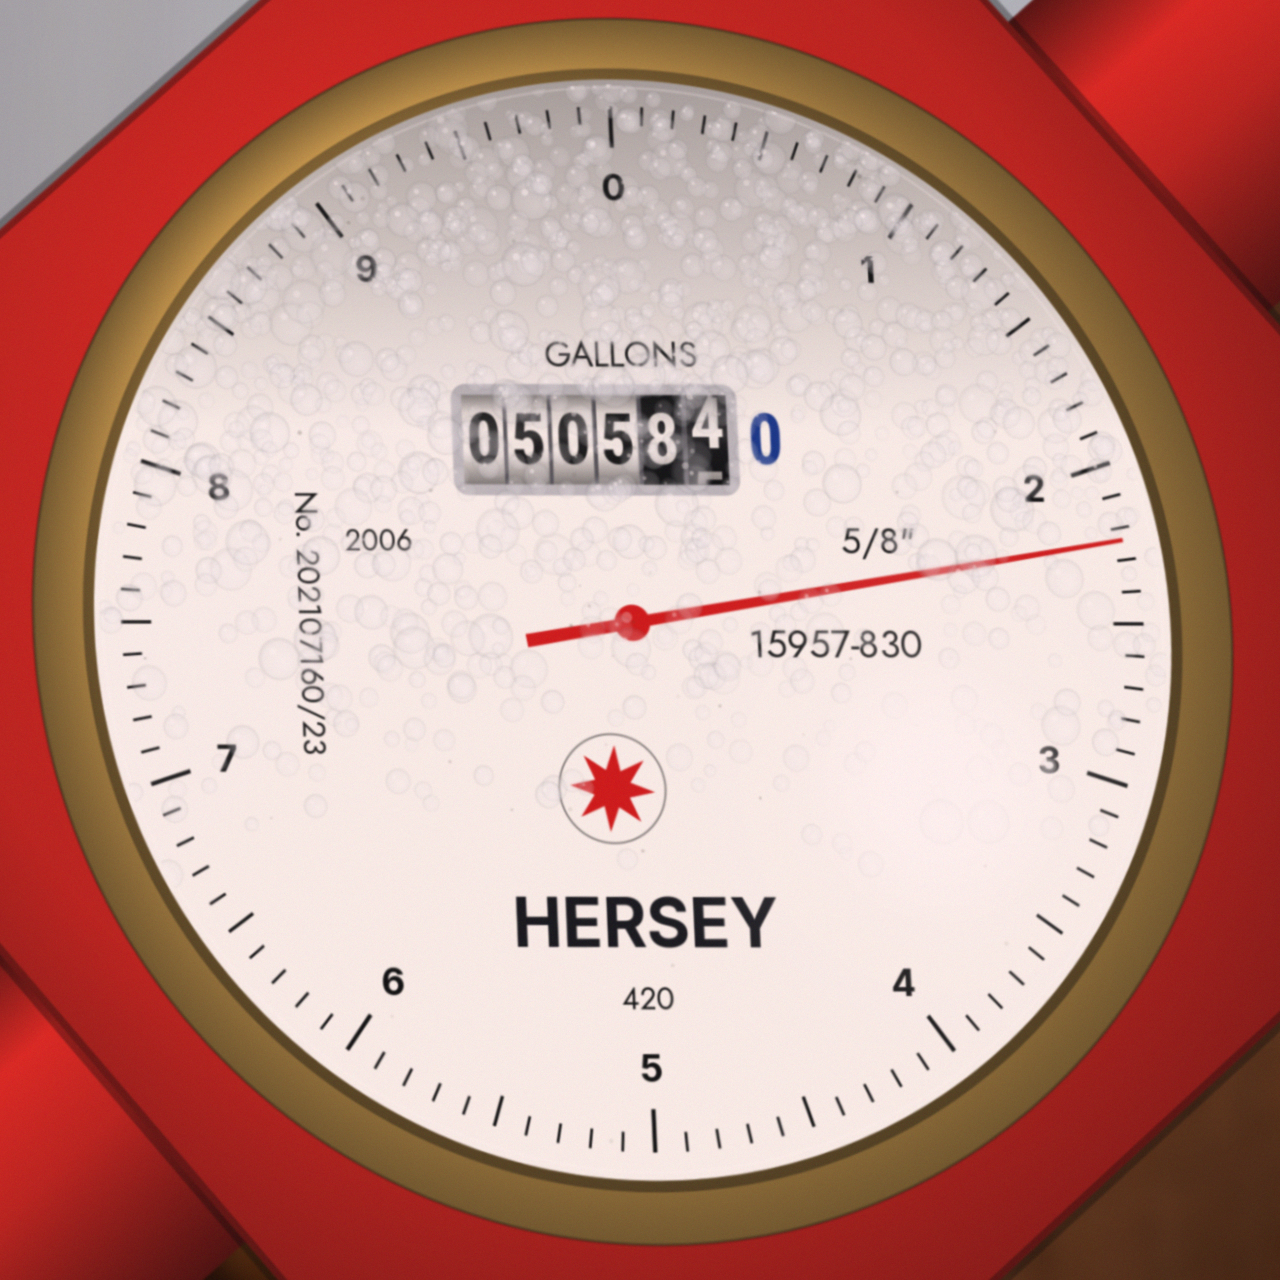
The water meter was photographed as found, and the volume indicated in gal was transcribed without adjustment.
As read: 505842.2 gal
